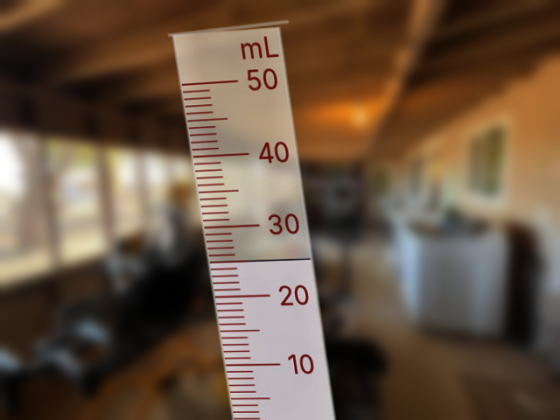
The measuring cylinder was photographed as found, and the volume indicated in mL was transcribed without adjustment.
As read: 25 mL
